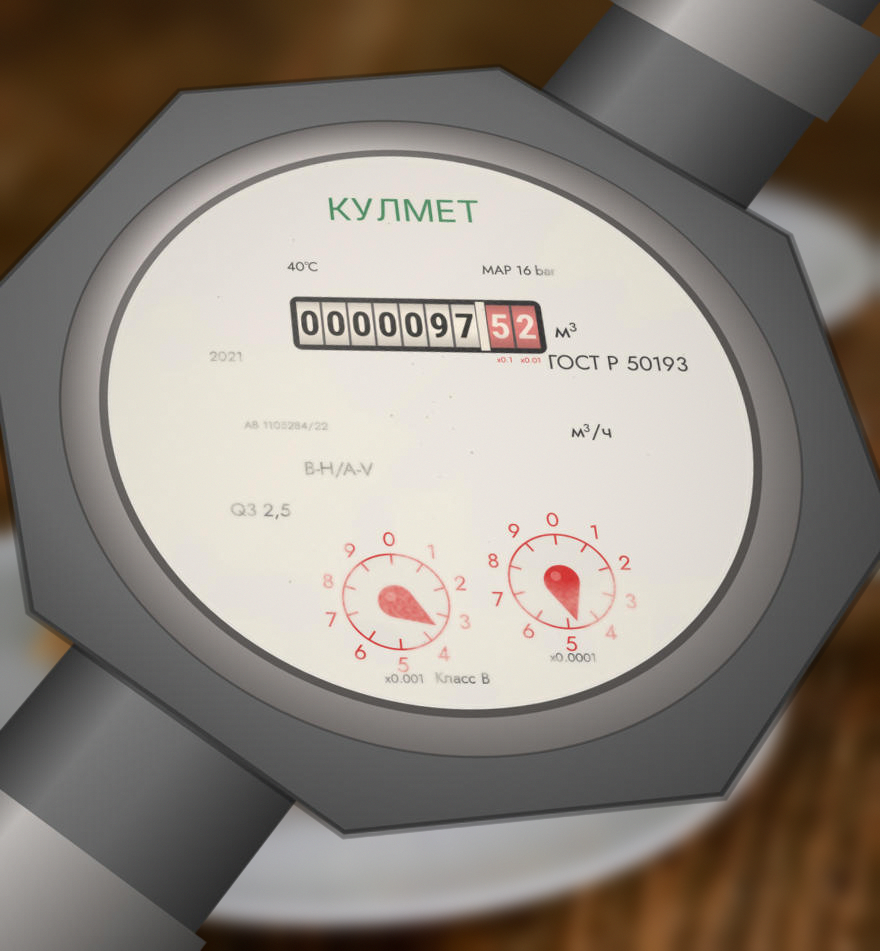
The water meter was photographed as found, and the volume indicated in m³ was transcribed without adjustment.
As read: 97.5234 m³
